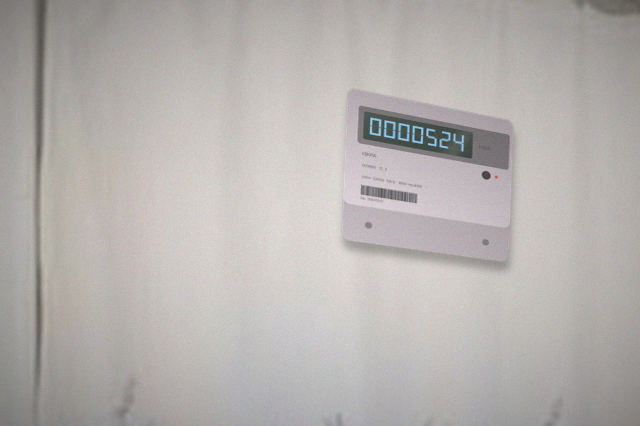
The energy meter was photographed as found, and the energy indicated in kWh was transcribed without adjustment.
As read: 524 kWh
